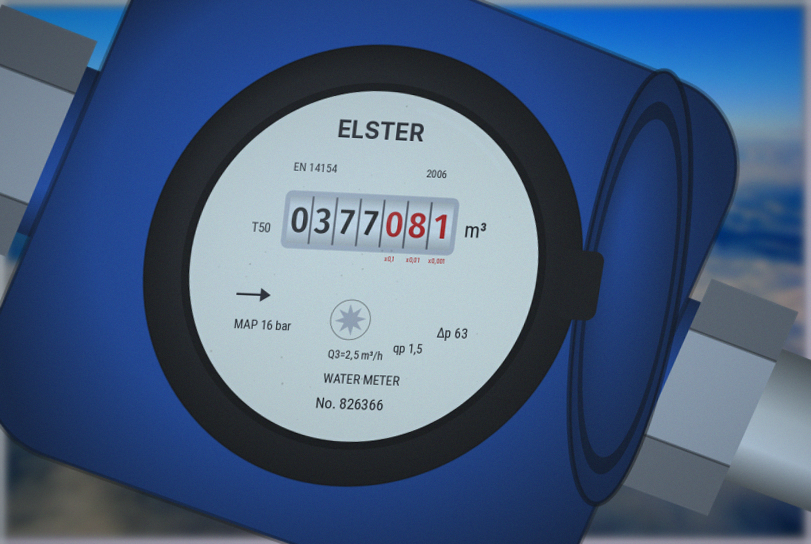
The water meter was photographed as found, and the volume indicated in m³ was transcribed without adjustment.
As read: 377.081 m³
